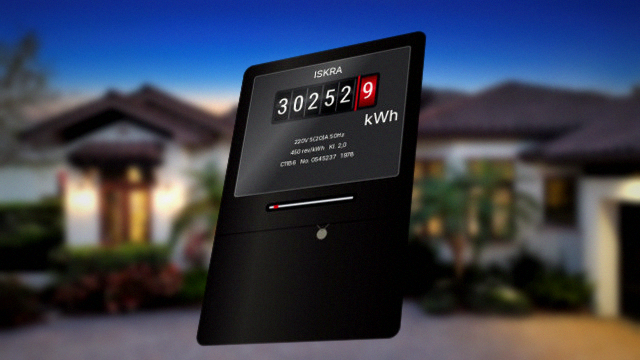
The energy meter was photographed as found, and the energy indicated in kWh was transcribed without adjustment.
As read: 30252.9 kWh
